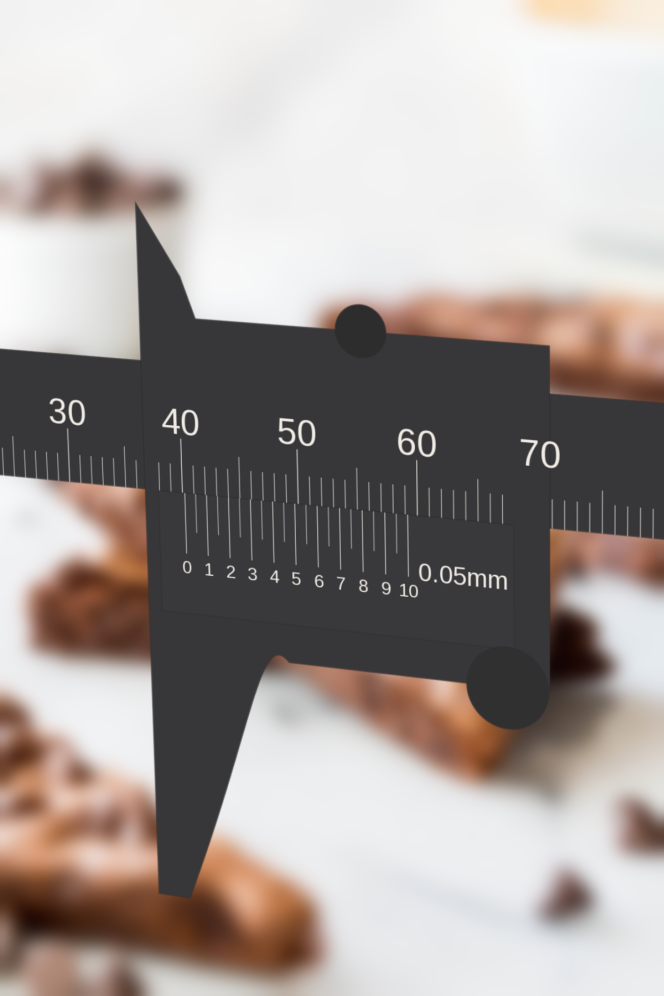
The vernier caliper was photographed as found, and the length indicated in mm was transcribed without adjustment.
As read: 40.2 mm
